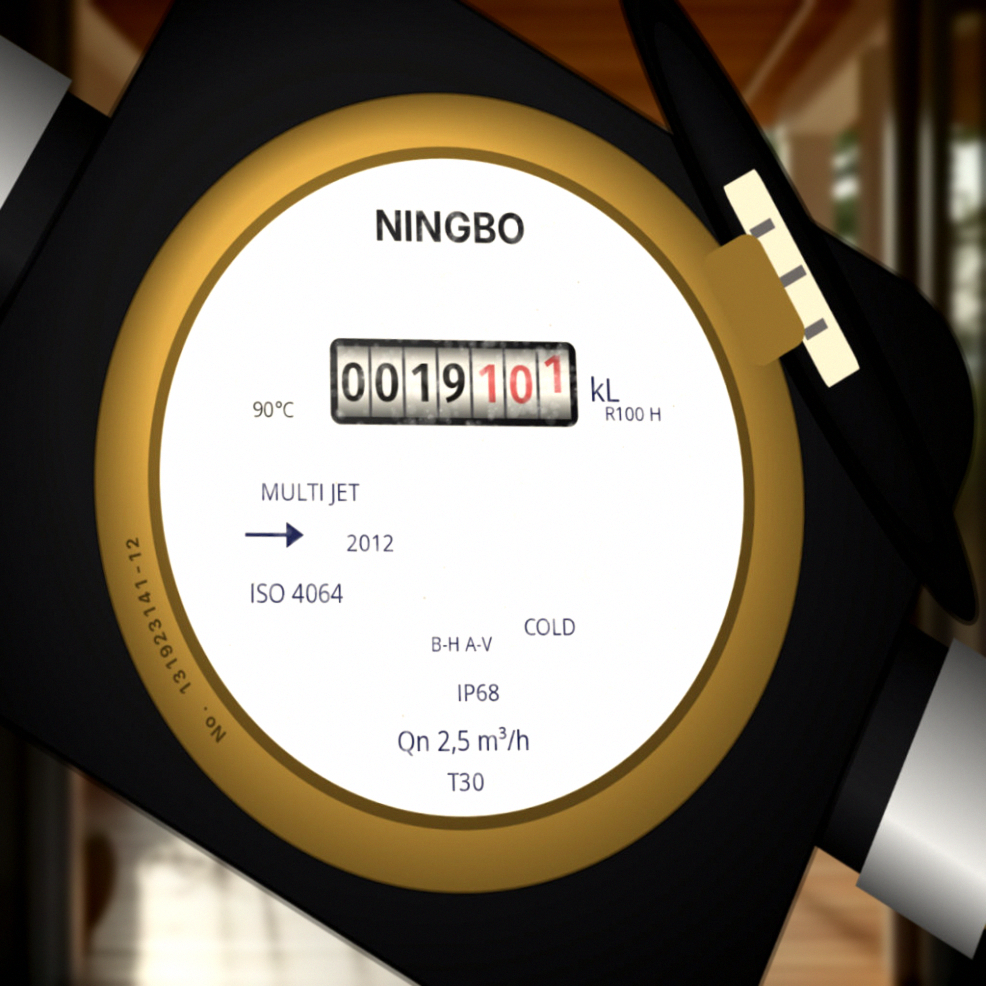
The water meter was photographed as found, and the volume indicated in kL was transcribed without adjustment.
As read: 19.101 kL
